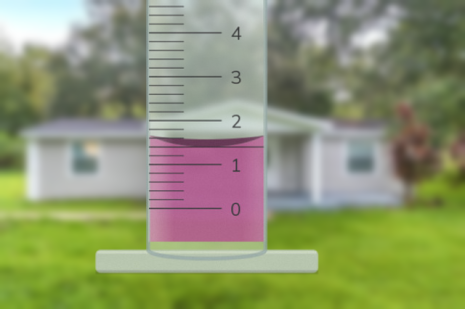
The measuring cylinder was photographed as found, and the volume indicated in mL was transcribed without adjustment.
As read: 1.4 mL
